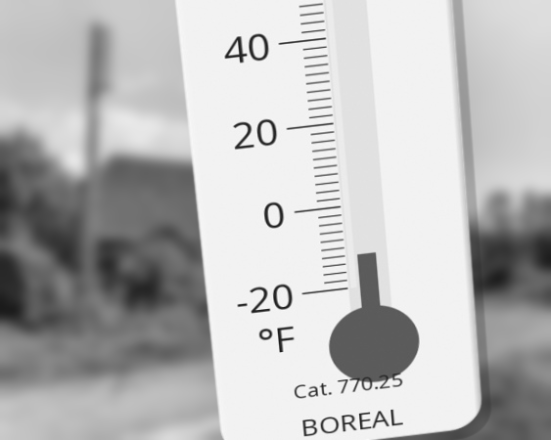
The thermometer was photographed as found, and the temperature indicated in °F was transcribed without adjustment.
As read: -12 °F
